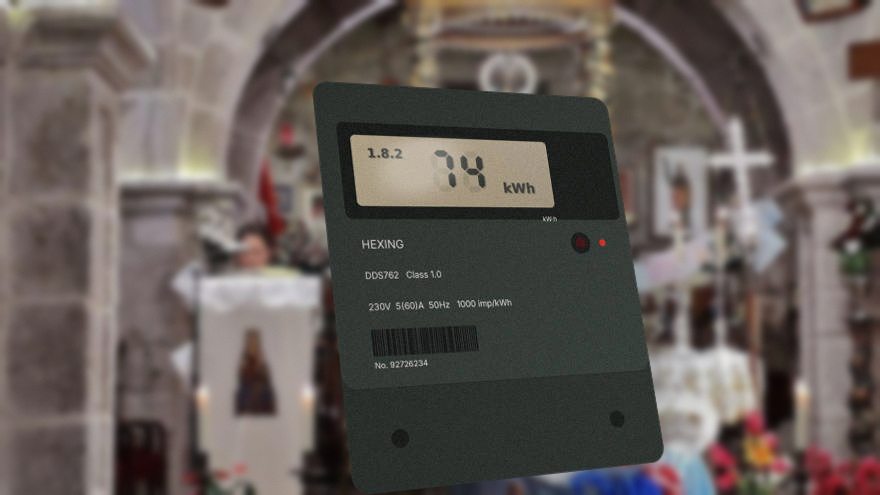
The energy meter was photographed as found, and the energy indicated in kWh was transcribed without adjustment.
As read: 74 kWh
